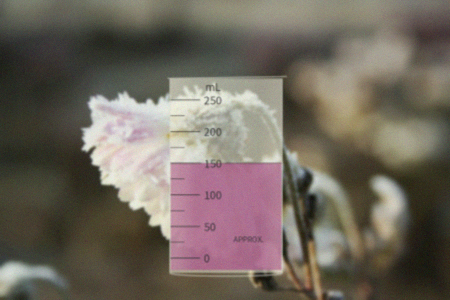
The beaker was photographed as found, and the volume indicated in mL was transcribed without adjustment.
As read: 150 mL
